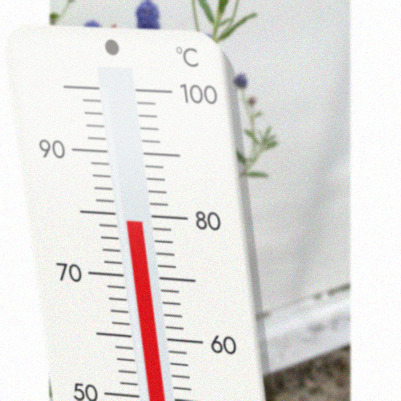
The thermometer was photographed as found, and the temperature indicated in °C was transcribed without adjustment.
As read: 79 °C
